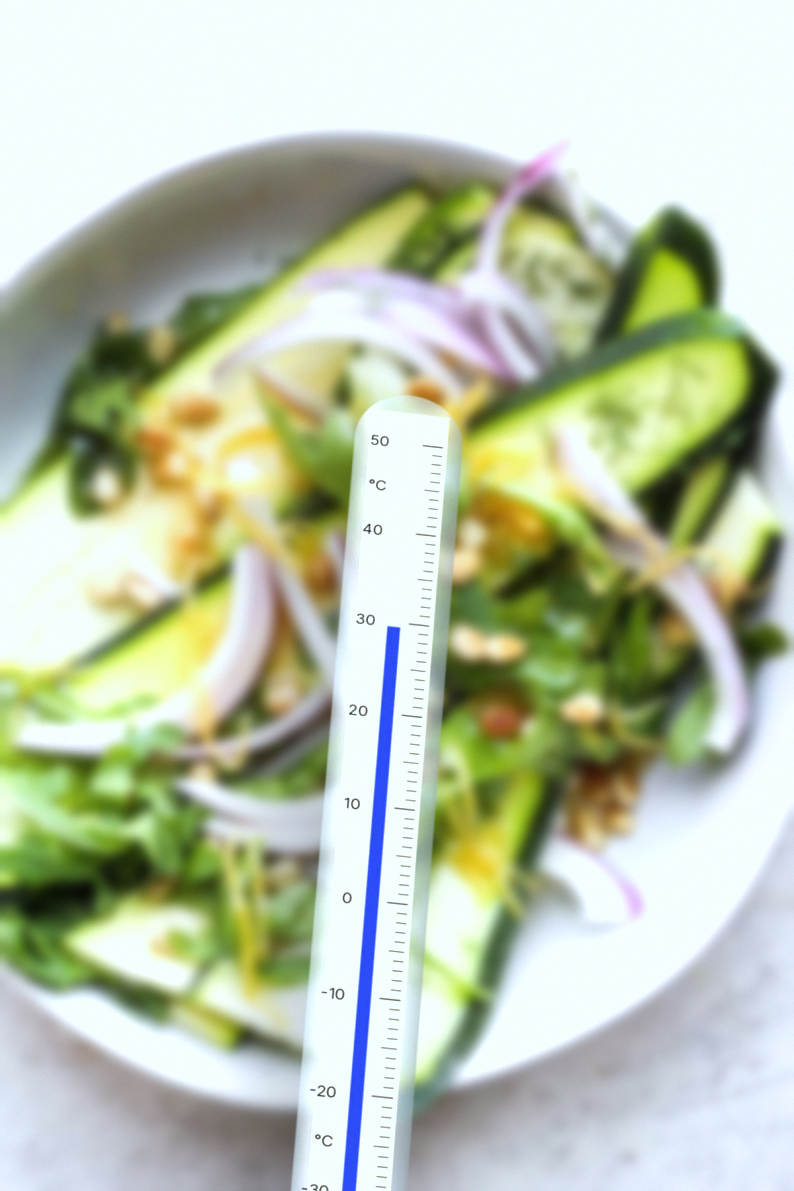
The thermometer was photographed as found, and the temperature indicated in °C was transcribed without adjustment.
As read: 29.5 °C
